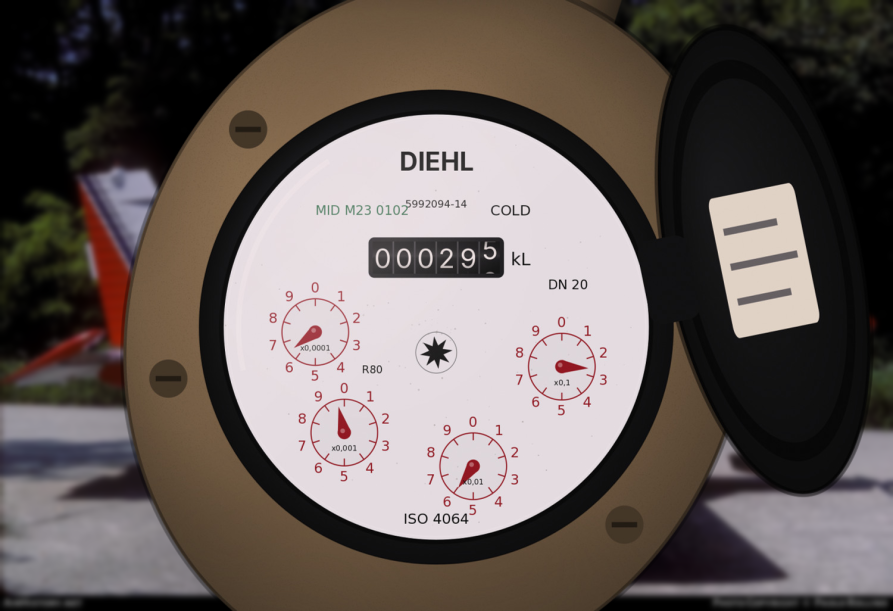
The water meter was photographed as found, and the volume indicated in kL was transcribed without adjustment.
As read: 295.2596 kL
